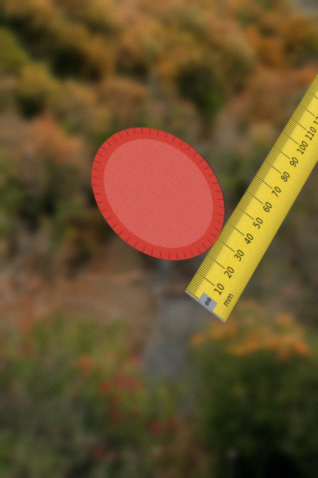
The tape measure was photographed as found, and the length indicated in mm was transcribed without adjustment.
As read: 60 mm
